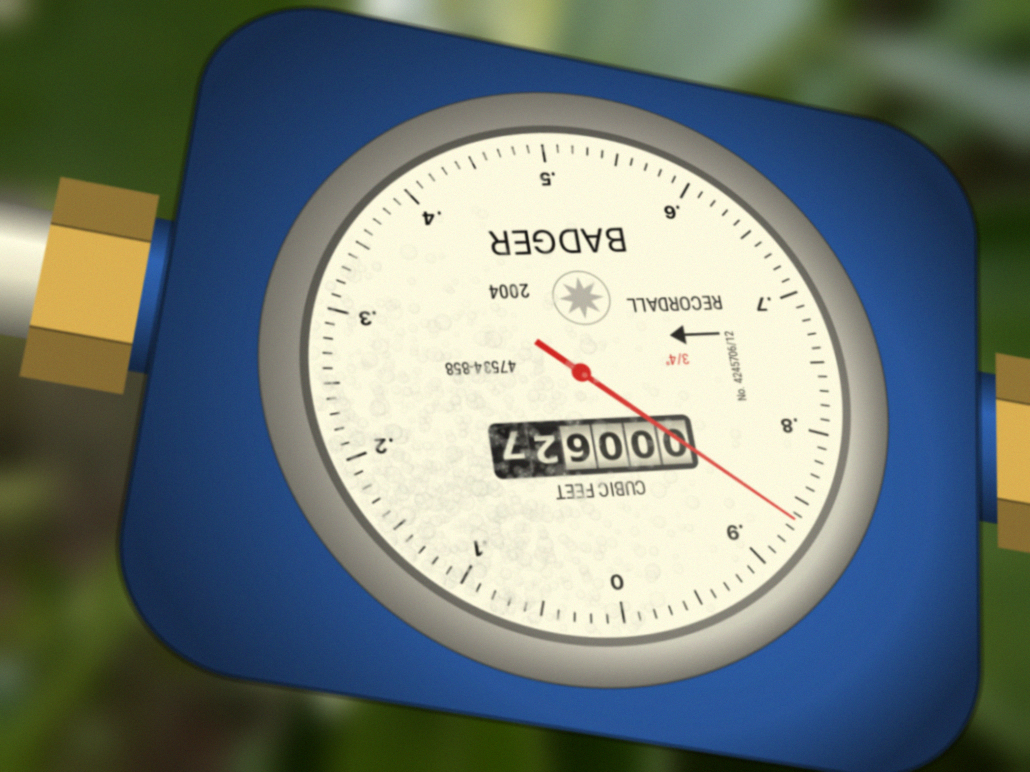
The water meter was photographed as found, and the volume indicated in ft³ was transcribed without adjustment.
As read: 626.86 ft³
